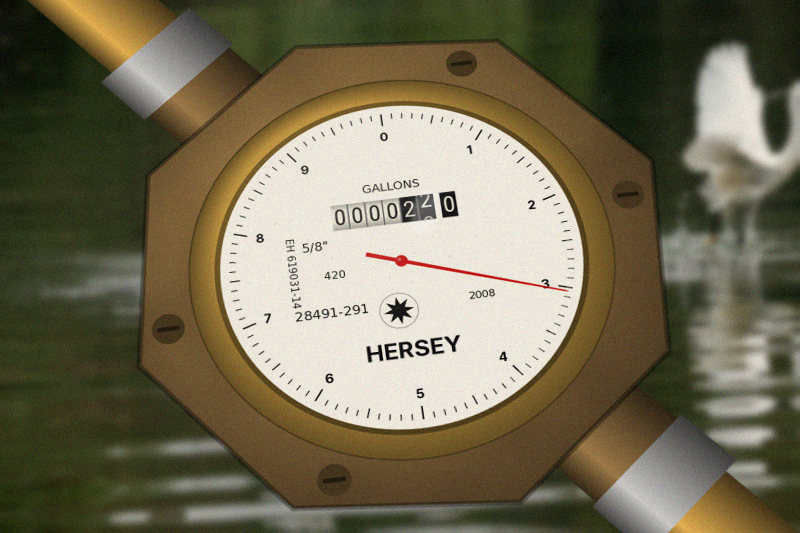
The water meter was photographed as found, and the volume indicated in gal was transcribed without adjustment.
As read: 223.0 gal
